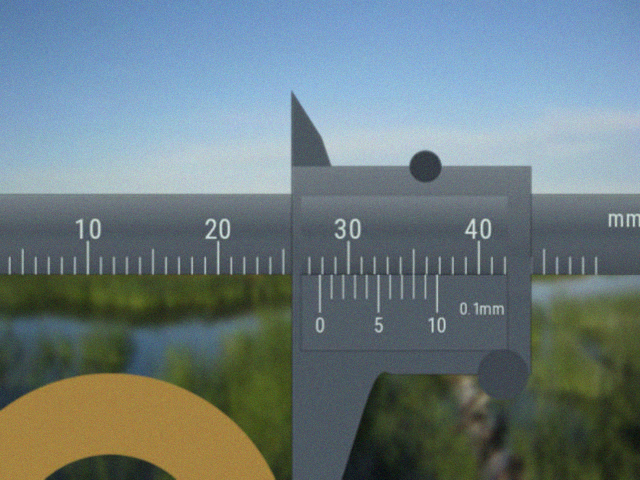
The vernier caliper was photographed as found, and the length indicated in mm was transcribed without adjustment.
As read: 27.8 mm
